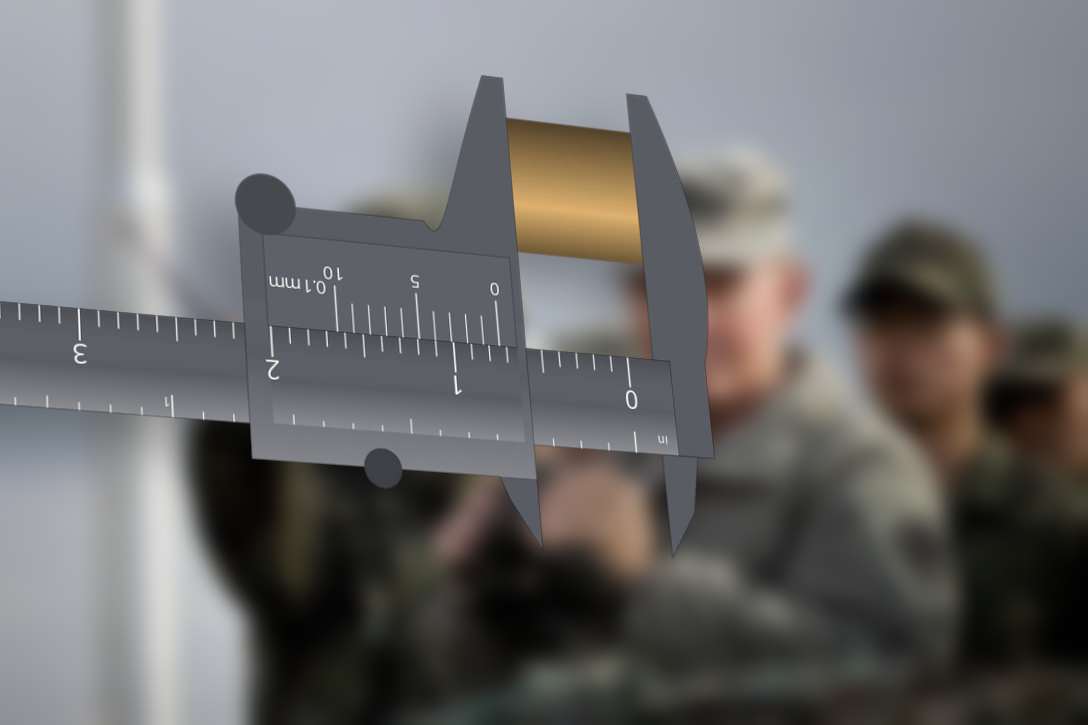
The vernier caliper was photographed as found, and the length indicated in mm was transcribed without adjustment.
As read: 7.4 mm
